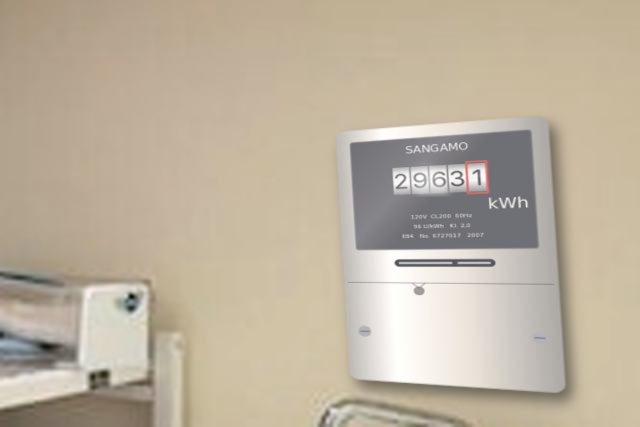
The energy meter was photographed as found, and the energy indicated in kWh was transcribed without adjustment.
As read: 2963.1 kWh
